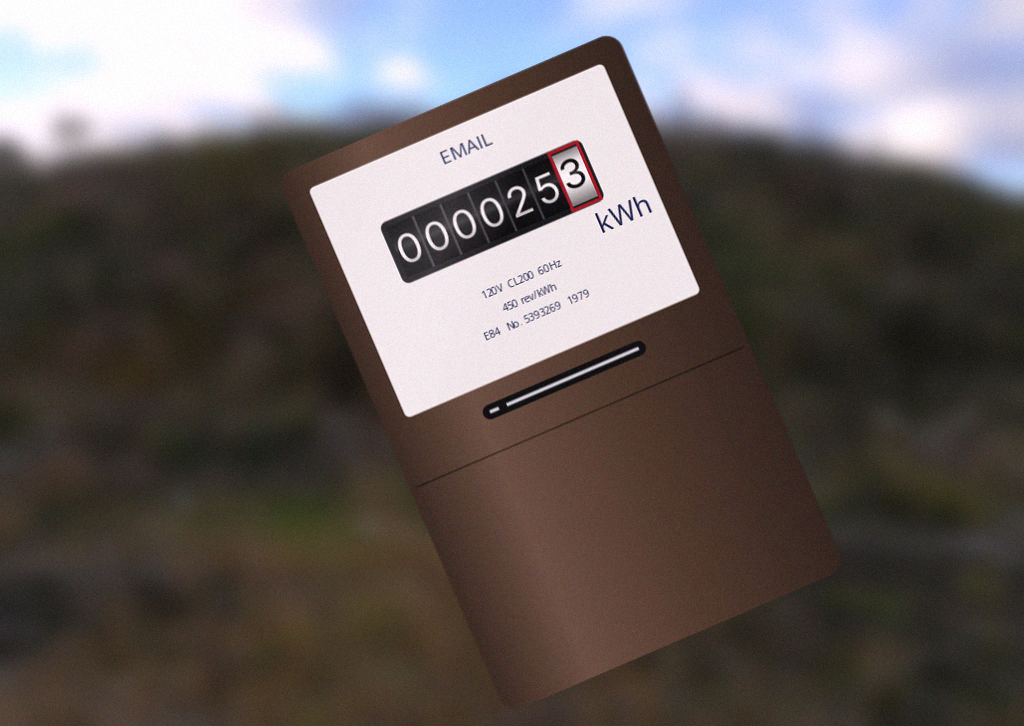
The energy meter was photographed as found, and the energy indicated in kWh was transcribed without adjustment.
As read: 25.3 kWh
